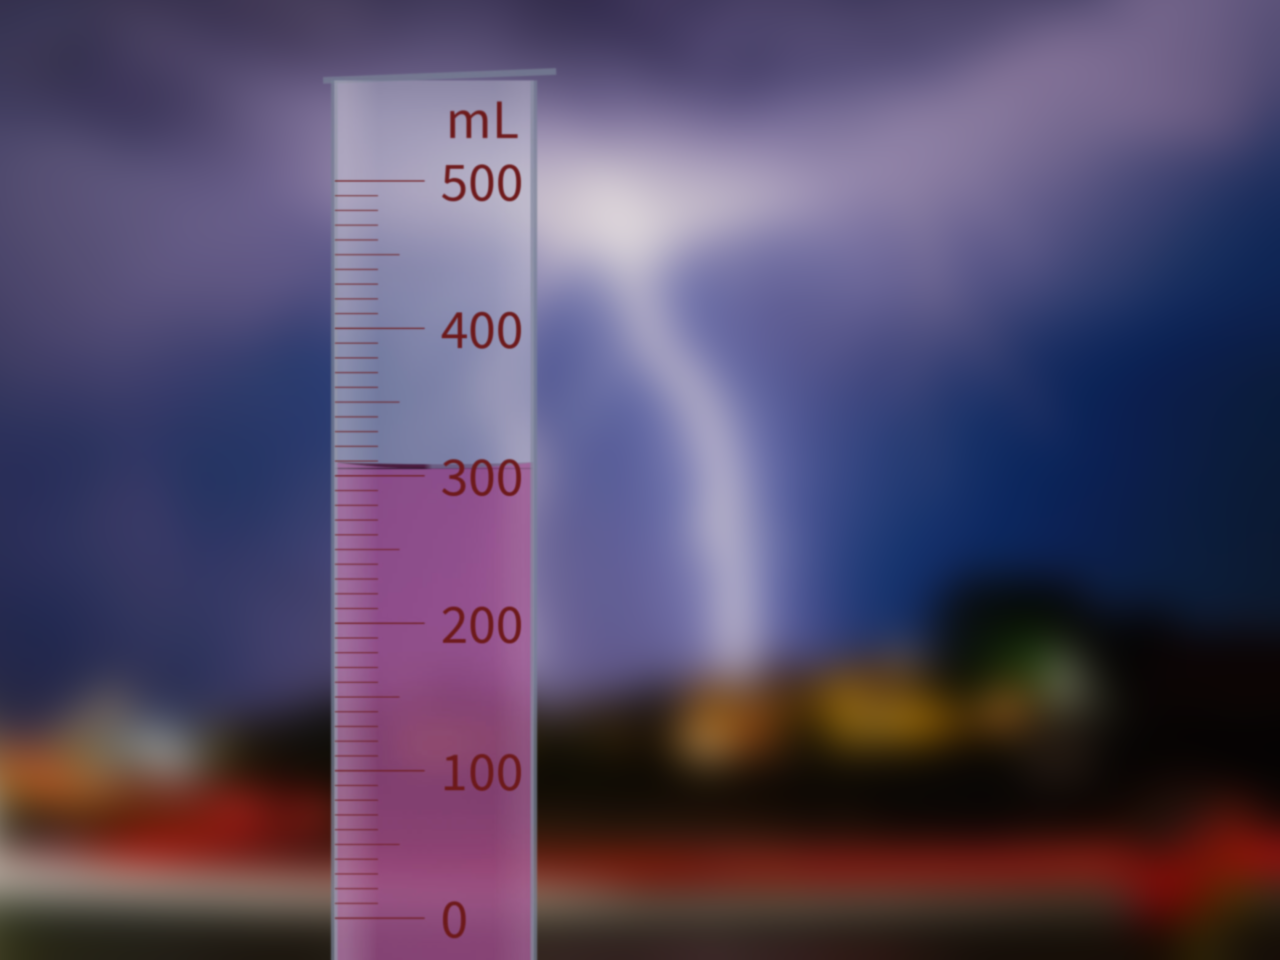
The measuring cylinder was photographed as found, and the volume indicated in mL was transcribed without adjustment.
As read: 305 mL
